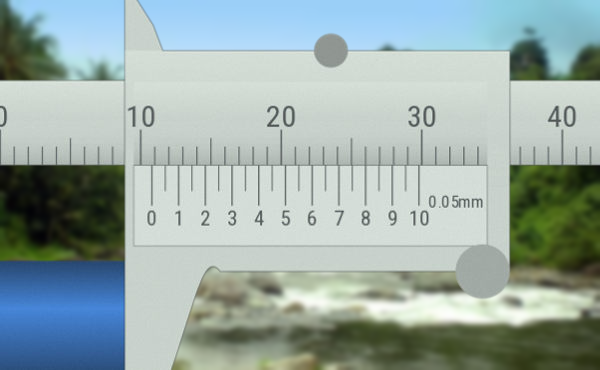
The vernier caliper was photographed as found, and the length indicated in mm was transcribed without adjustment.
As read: 10.8 mm
